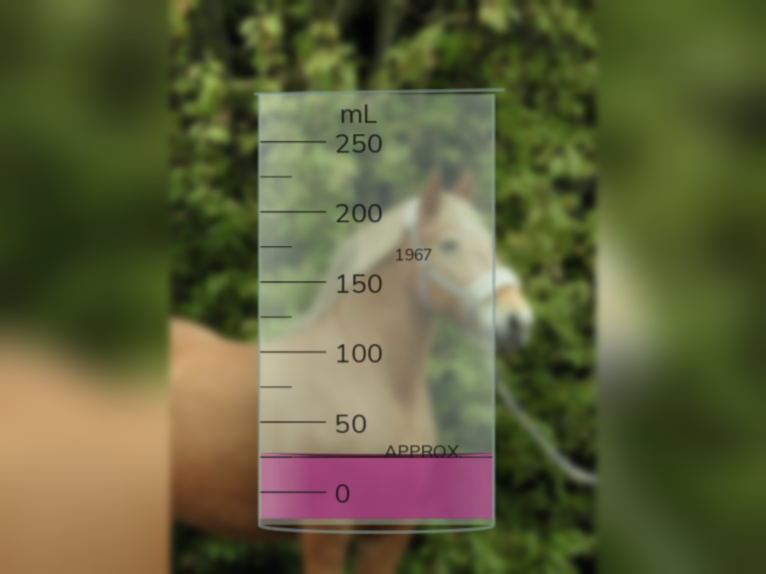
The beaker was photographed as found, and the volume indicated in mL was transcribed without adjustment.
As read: 25 mL
